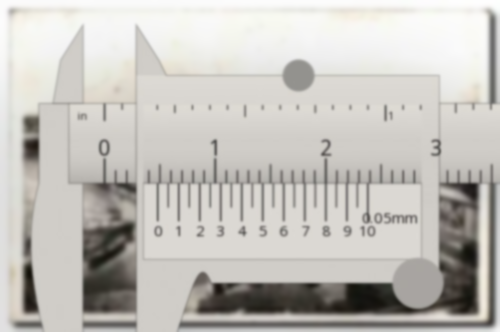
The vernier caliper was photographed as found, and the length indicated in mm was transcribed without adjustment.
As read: 4.8 mm
